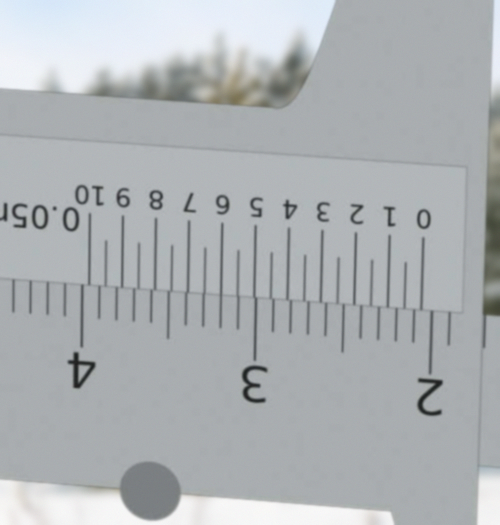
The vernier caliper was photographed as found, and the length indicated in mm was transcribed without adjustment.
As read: 20.6 mm
